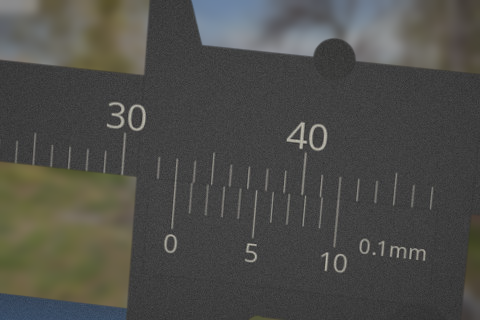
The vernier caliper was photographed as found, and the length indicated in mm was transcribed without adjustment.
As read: 33.0 mm
